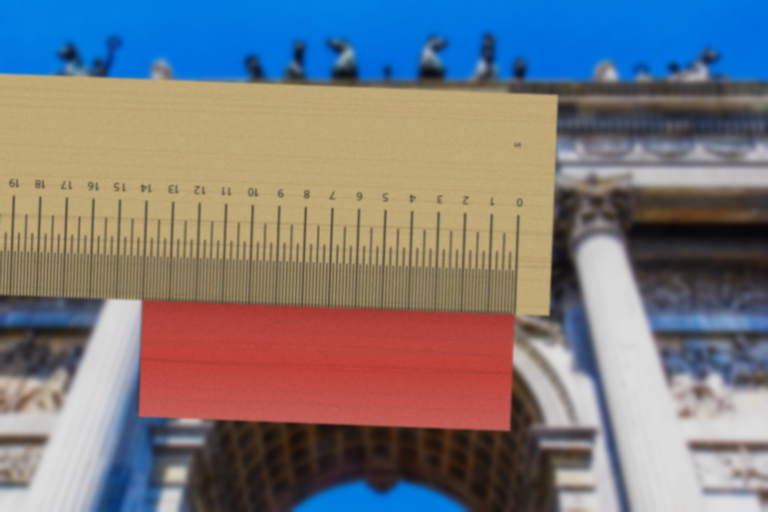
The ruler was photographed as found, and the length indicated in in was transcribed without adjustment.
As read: 14 in
